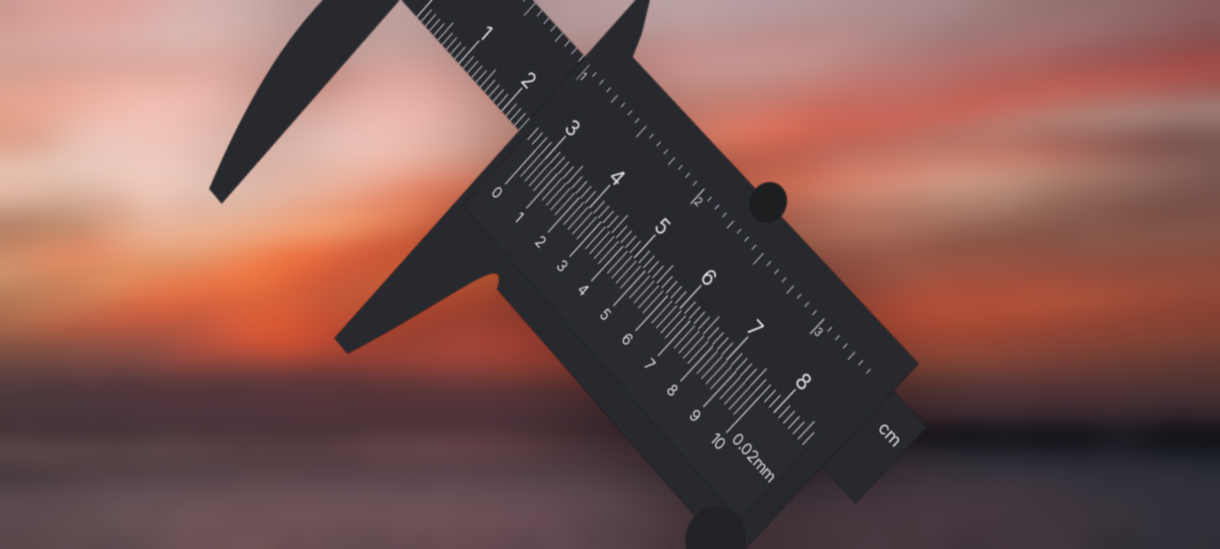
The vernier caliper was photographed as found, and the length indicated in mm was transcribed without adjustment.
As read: 28.0 mm
